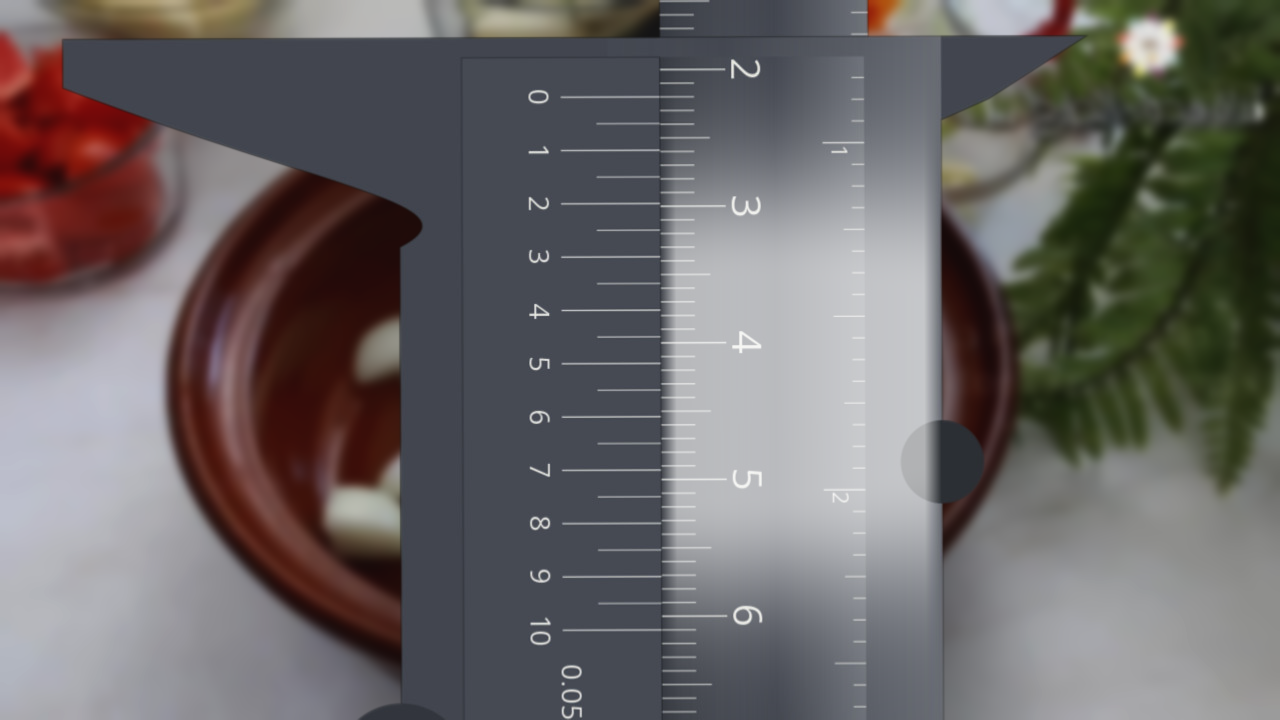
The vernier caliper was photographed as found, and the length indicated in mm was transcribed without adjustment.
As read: 22.0 mm
